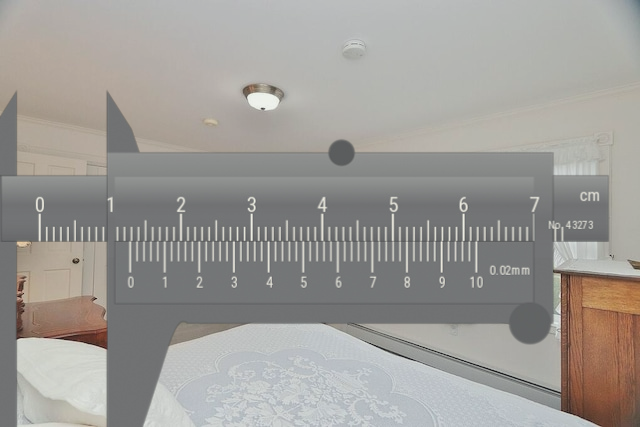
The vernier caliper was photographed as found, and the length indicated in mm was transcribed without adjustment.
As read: 12.8 mm
